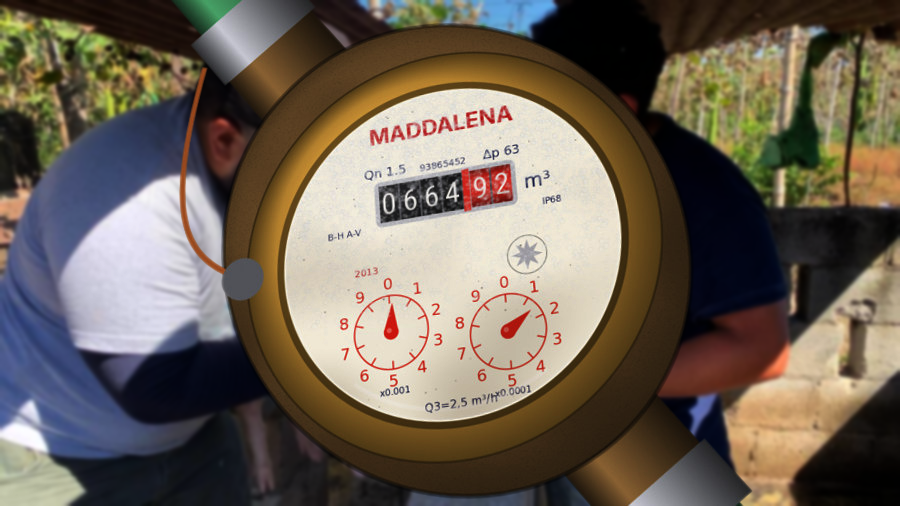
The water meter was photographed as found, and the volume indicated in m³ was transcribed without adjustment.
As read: 664.9201 m³
